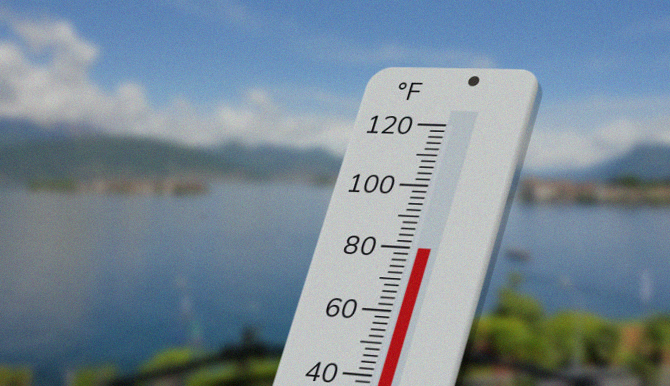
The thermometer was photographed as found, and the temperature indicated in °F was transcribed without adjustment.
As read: 80 °F
